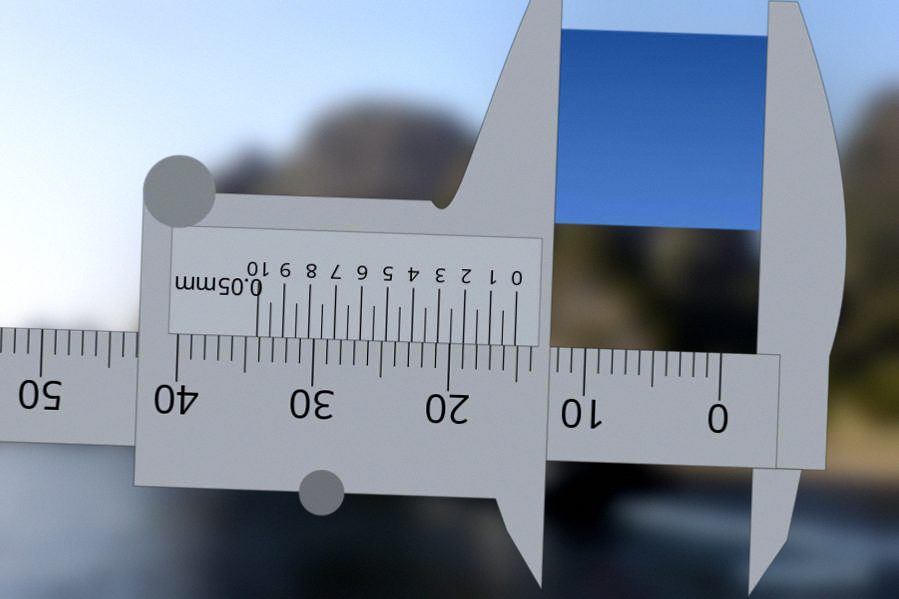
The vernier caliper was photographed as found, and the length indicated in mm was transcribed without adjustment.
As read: 15.2 mm
